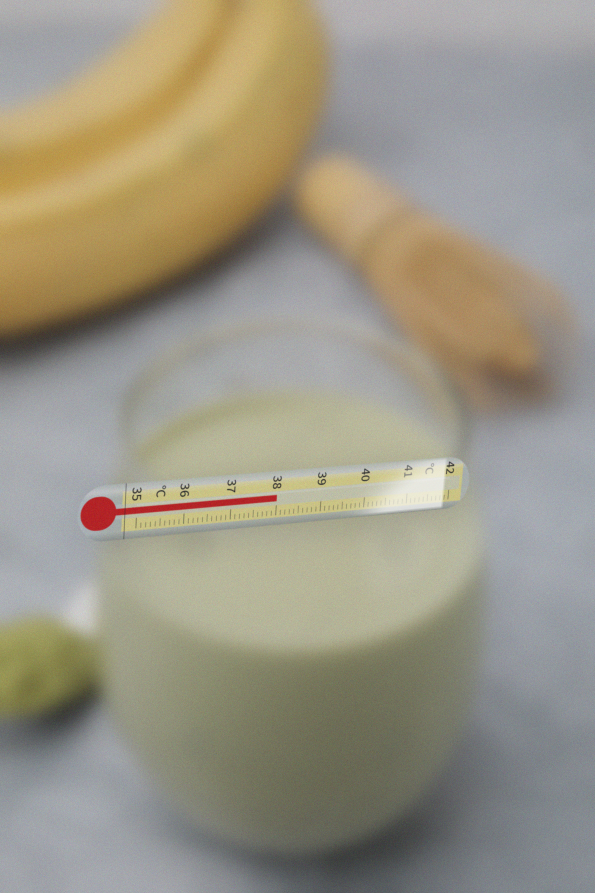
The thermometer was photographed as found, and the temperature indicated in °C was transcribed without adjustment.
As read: 38 °C
